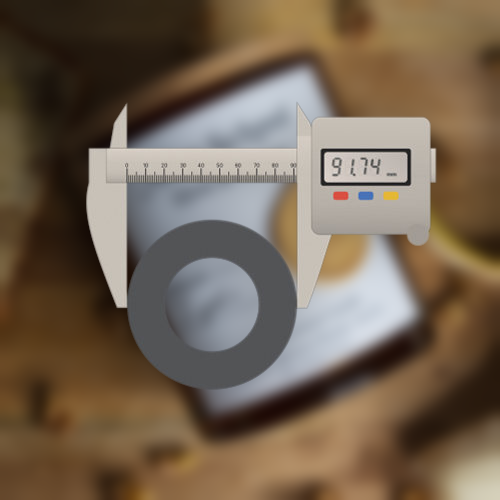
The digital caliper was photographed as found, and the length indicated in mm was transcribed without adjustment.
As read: 91.74 mm
